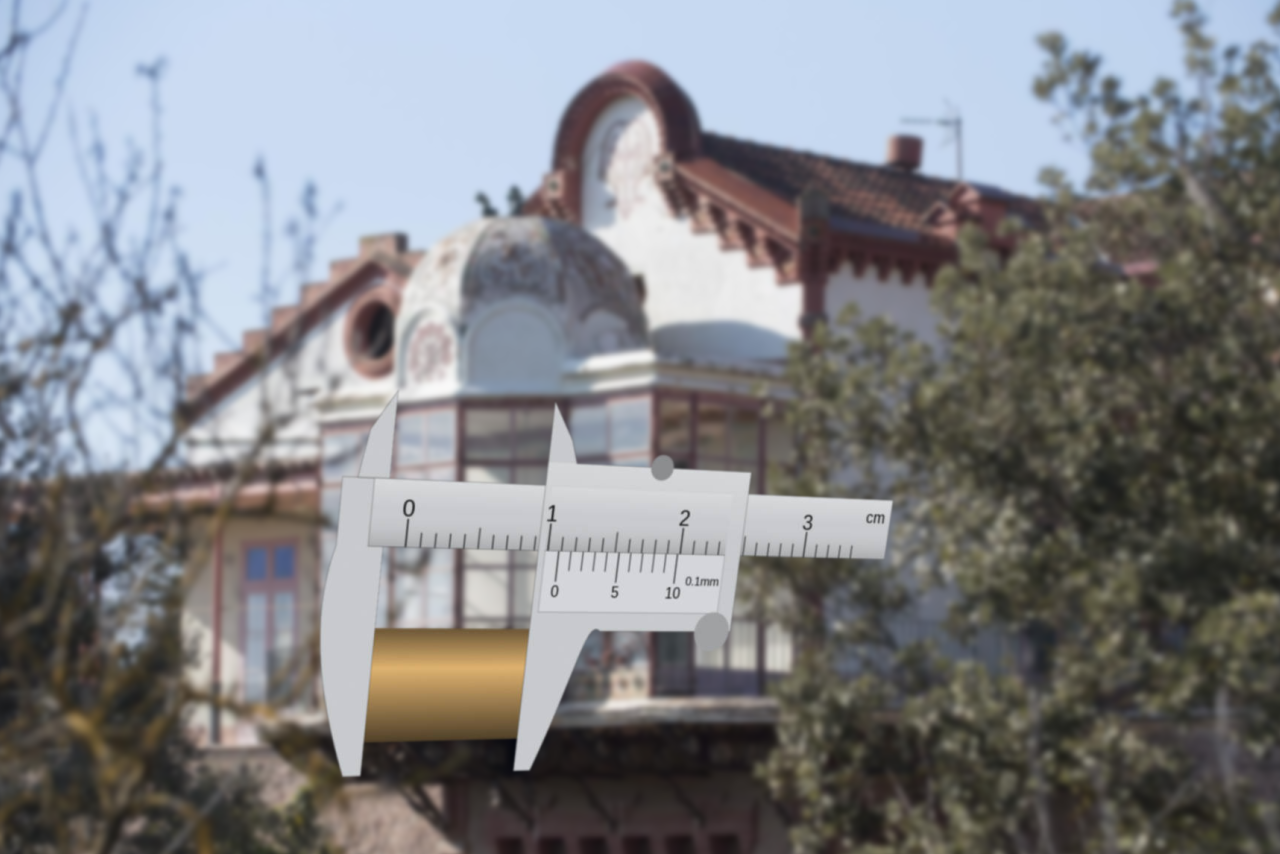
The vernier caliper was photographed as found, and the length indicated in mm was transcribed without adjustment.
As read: 10.8 mm
